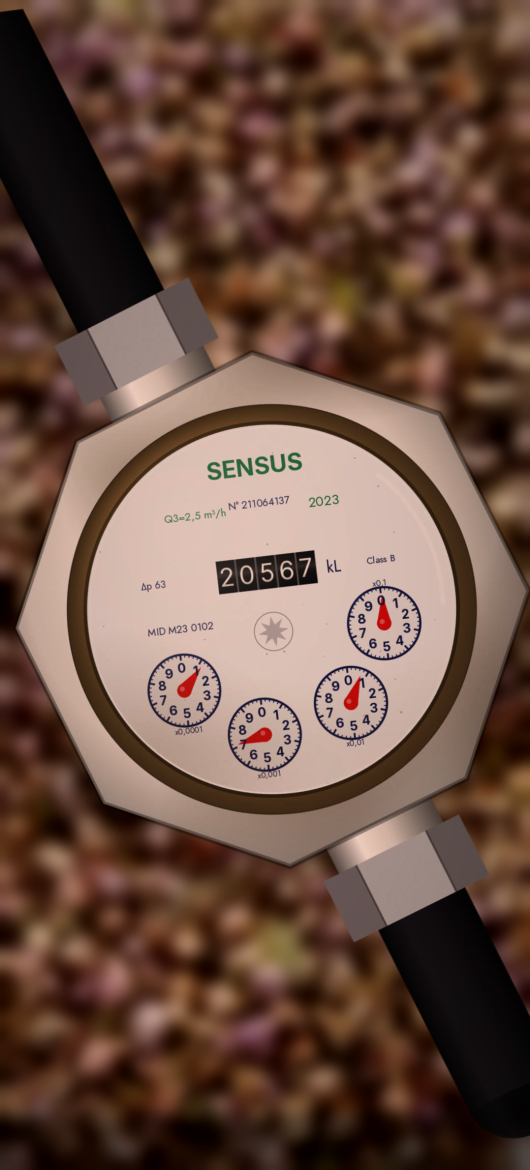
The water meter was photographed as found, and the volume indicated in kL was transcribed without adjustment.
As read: 20567.0071 kL
